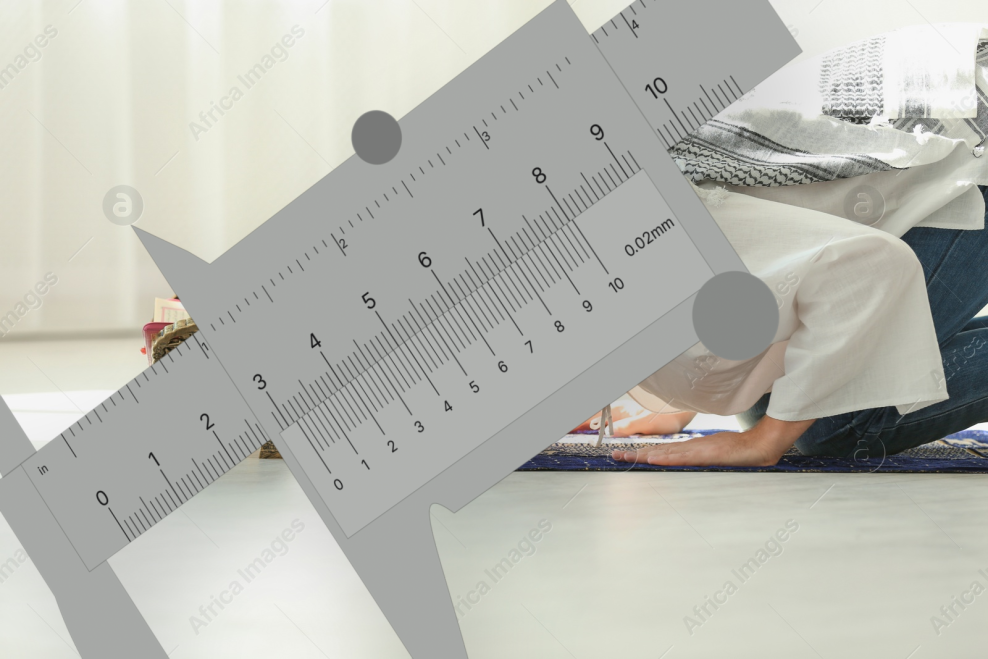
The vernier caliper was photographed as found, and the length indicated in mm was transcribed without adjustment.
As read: 31.4 mm
